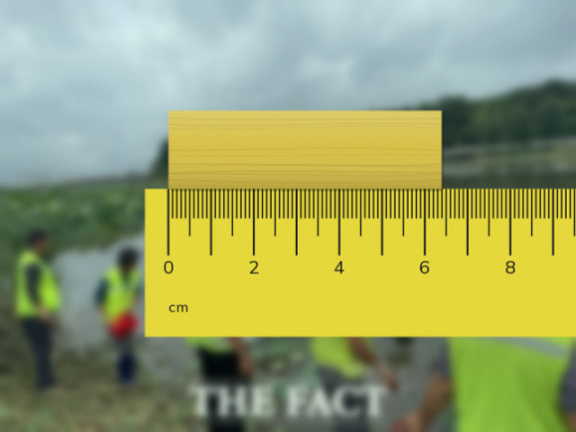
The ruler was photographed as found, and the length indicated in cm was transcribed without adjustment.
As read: 6.4 cm
